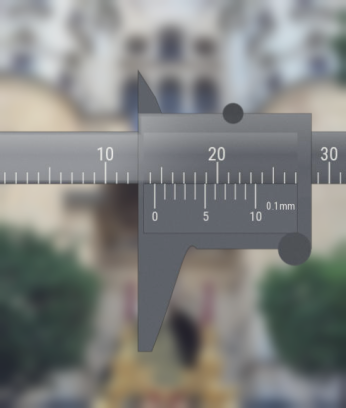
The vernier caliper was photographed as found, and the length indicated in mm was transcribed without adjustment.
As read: 14.4 mm
